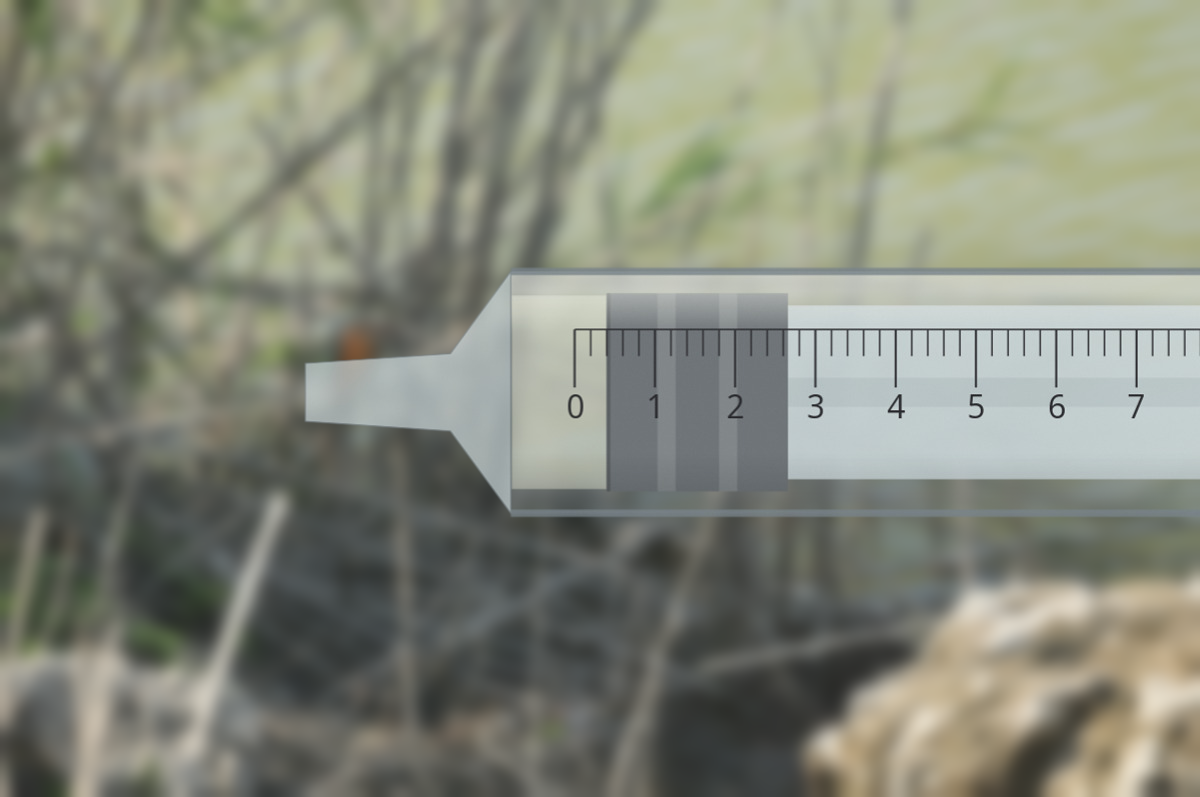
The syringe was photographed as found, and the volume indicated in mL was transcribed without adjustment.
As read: 0.4 mL
